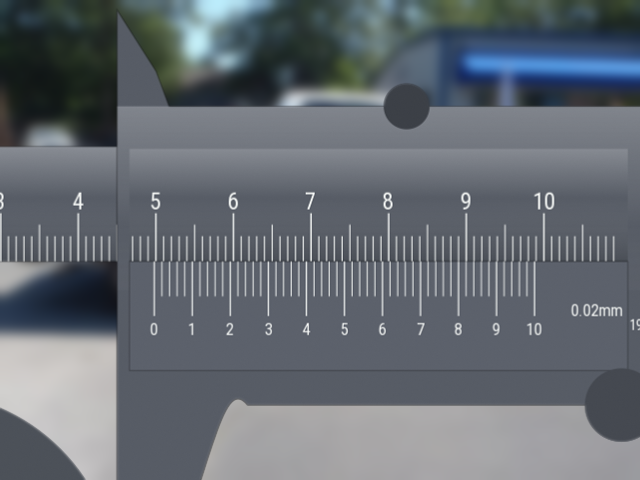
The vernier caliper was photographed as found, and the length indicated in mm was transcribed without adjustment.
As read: 49.8 mm
